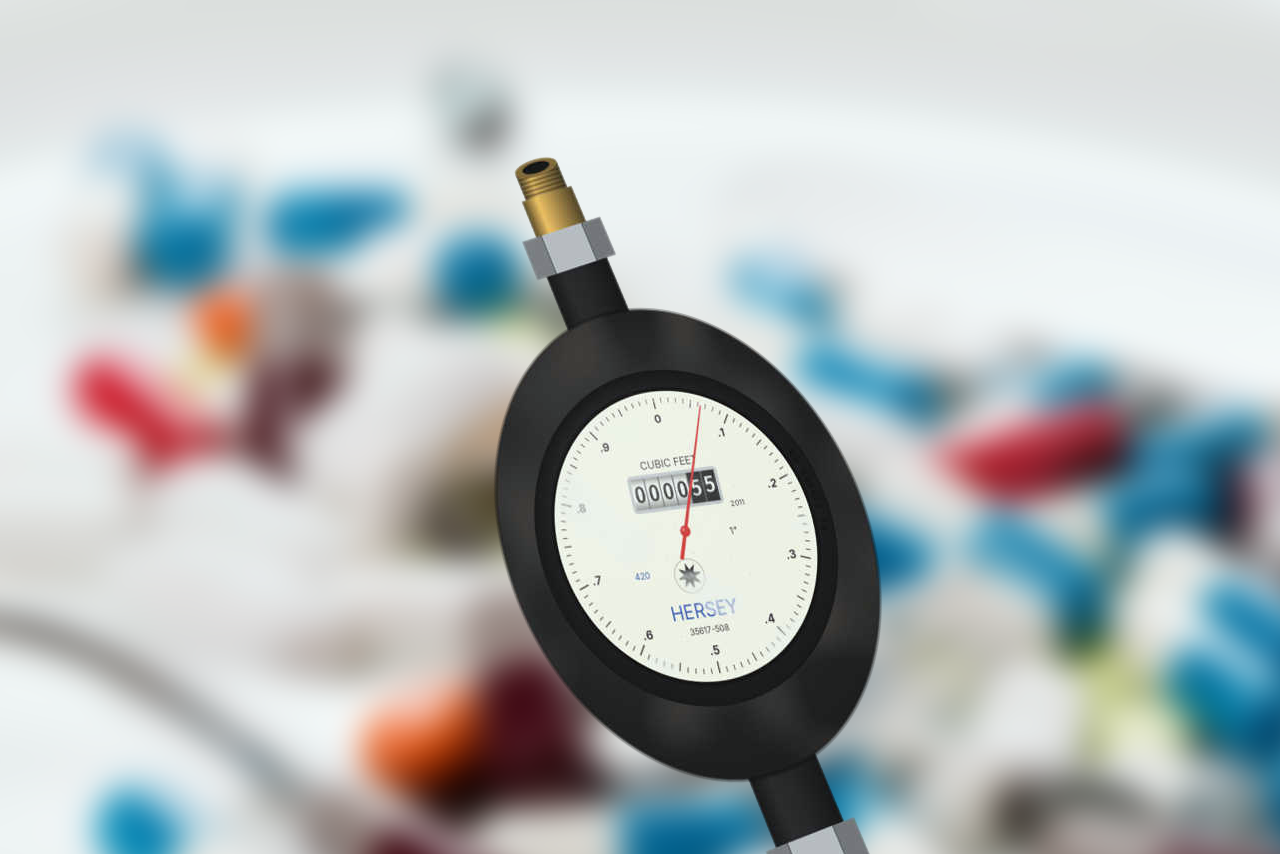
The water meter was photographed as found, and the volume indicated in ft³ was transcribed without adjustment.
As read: 55.06 ft³
